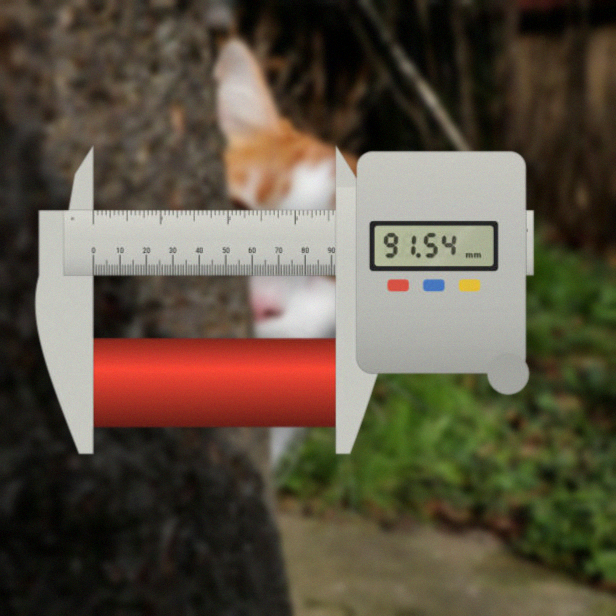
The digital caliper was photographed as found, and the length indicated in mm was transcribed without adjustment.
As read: 91.54 mm
